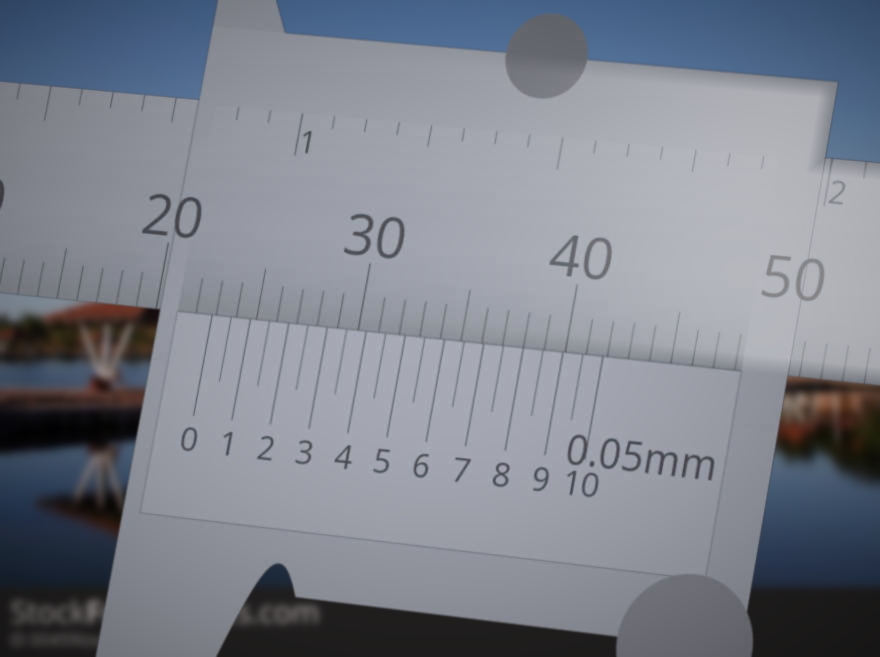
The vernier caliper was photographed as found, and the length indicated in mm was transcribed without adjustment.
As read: 22.8 mm
